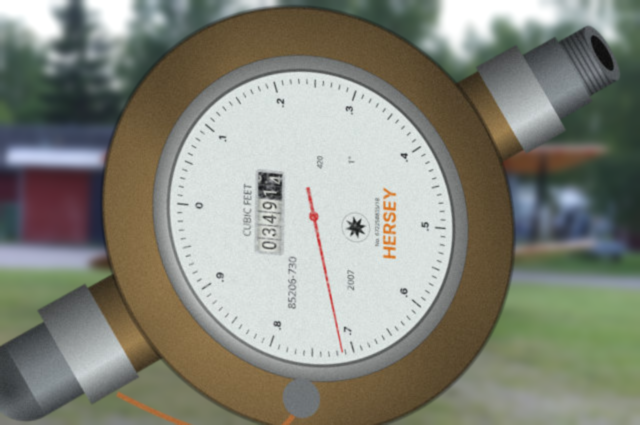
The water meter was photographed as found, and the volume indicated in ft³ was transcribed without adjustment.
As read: 34913.71 ft³
